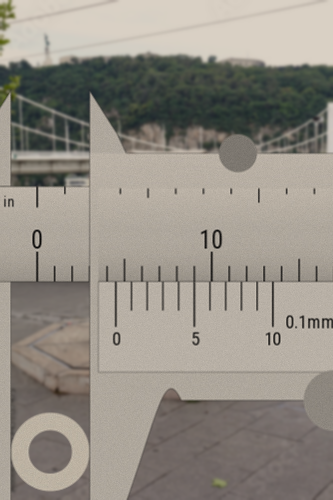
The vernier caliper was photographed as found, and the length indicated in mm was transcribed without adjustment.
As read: 4.5 mm
